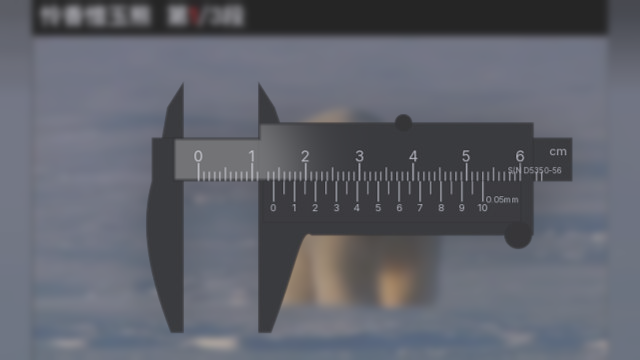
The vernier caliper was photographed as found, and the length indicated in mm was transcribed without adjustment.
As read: 14.0 mm
